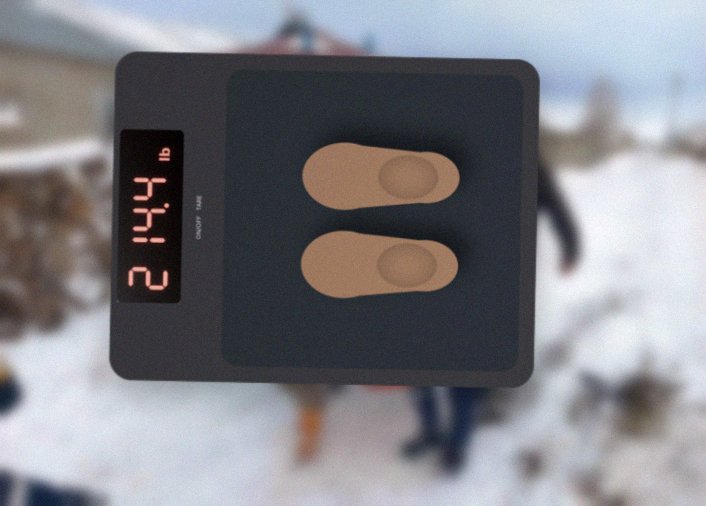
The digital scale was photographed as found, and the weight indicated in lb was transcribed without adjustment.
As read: 214.4 lb
